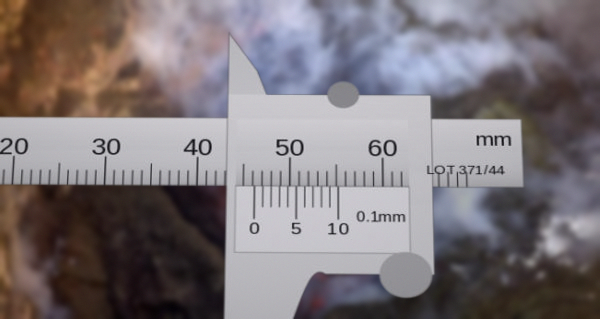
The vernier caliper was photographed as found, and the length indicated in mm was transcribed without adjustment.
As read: 46.2 mm
